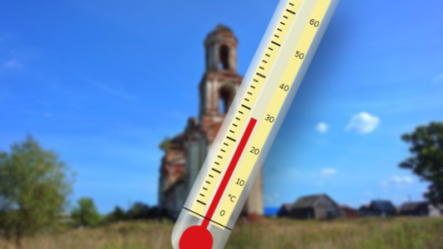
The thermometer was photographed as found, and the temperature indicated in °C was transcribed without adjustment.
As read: 28 °C
